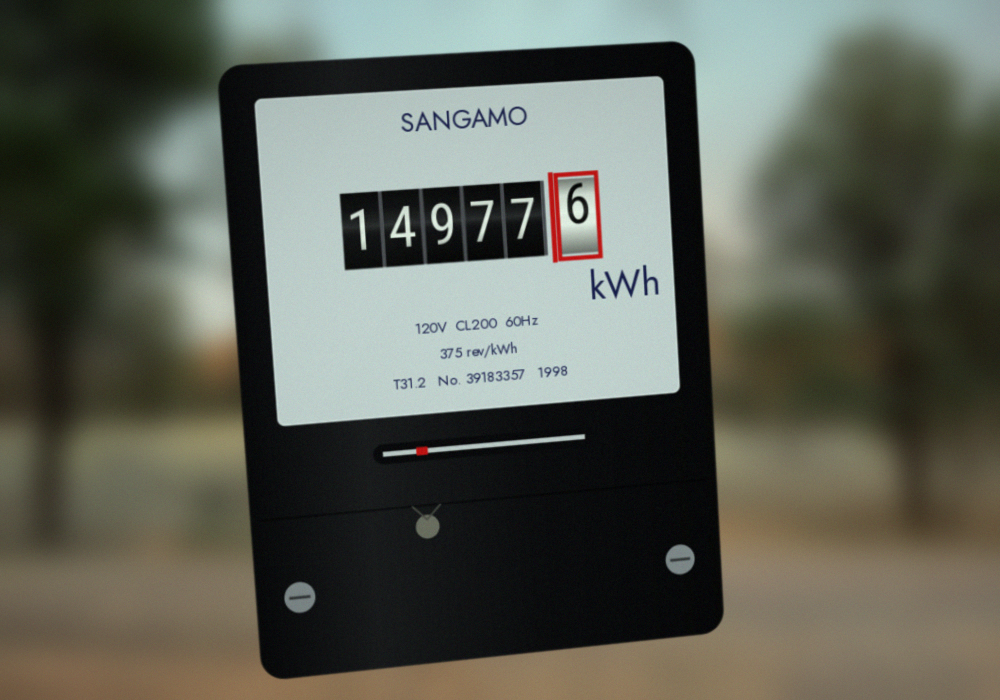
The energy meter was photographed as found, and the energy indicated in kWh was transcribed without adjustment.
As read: 14977.6 kWh
